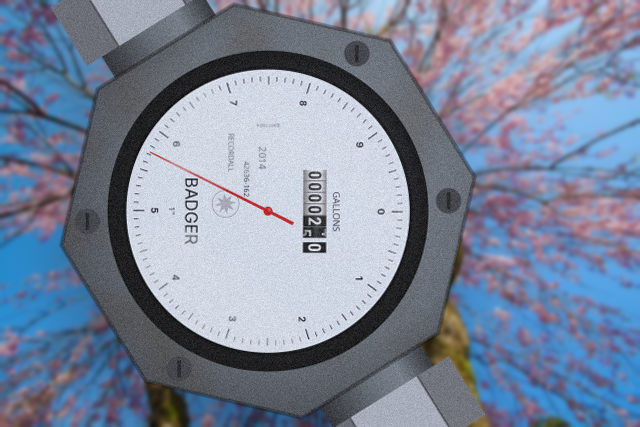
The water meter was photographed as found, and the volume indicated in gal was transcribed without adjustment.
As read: 245.7 gal
